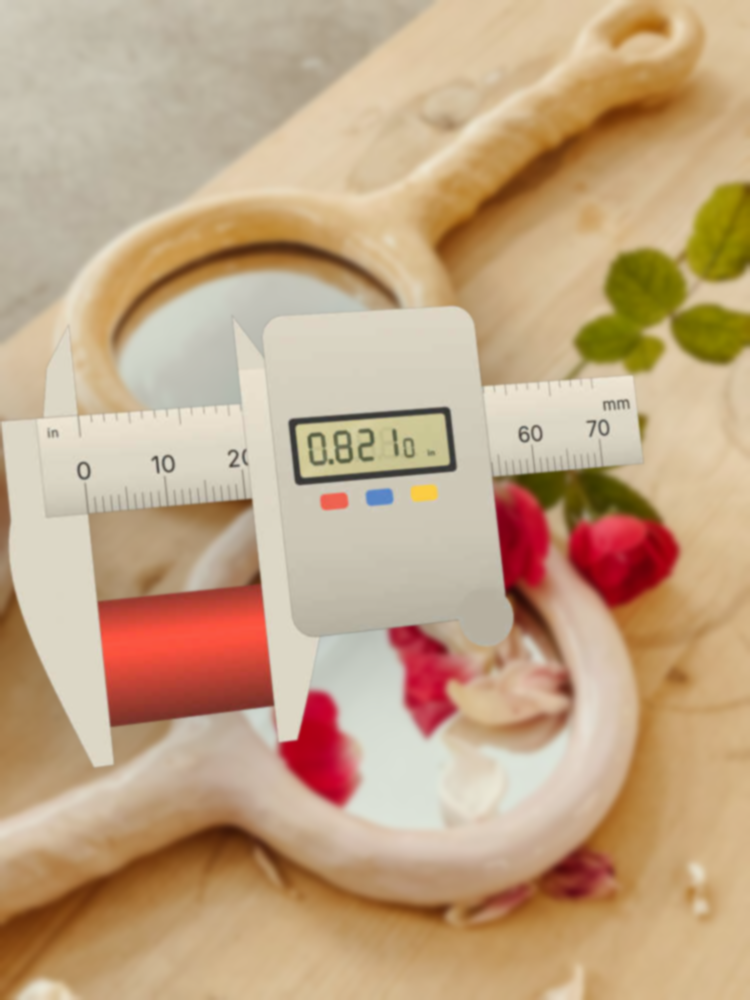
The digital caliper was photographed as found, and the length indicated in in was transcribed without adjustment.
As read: 0.8210 in
